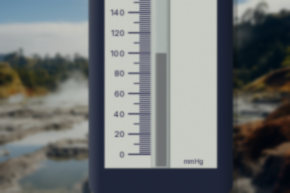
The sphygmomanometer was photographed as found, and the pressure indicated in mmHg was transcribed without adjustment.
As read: 100 mmHg
